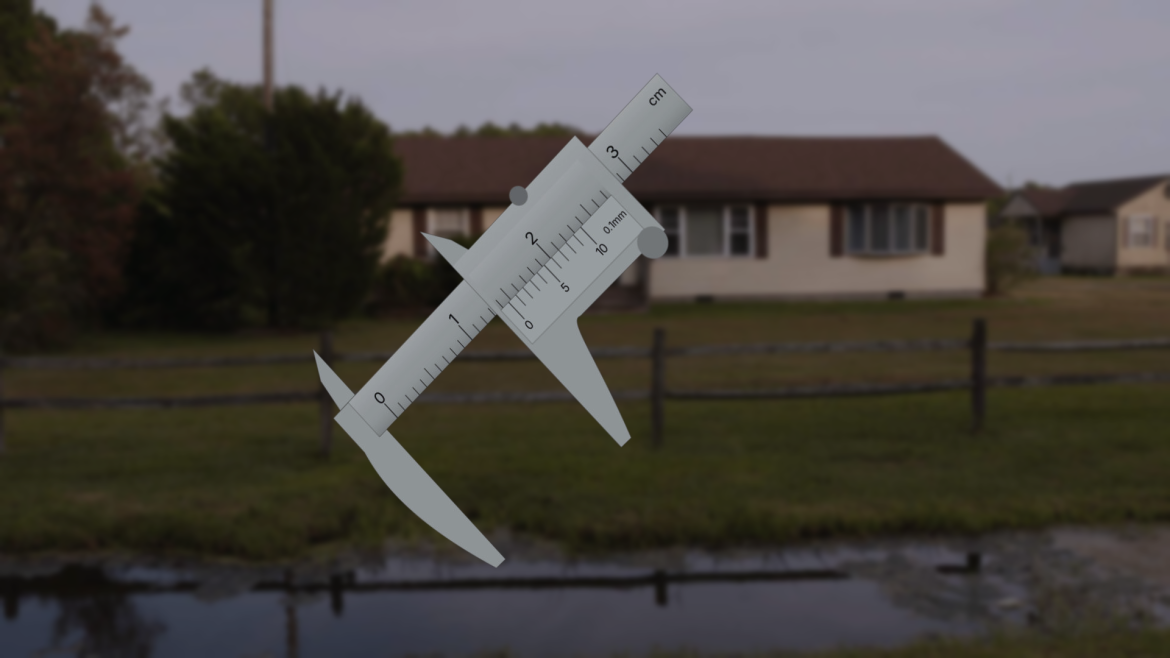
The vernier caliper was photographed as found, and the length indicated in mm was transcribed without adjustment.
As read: 14.7 mm
